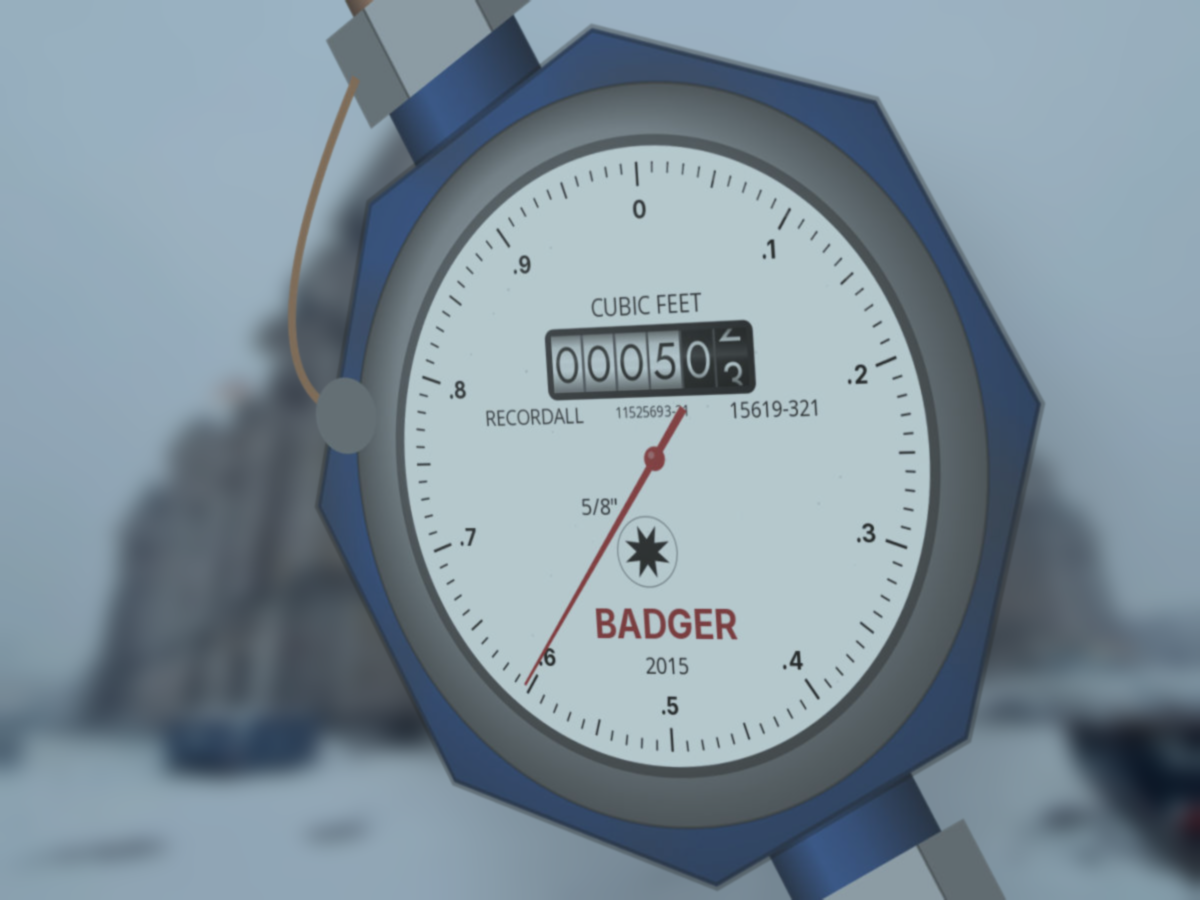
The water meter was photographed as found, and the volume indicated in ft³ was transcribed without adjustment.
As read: 502.60 ft³
